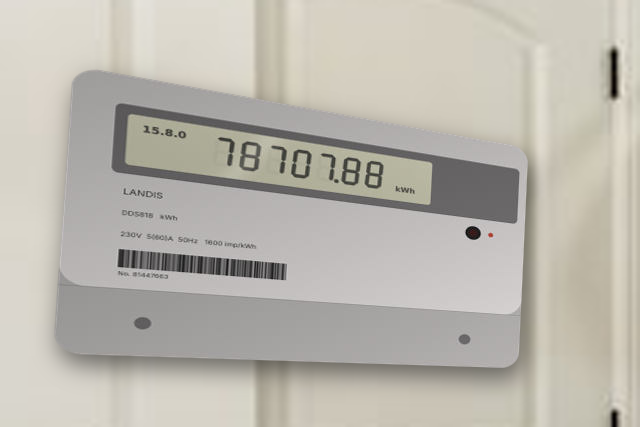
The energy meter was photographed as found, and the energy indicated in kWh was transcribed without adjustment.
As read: 78707.88 kWh
